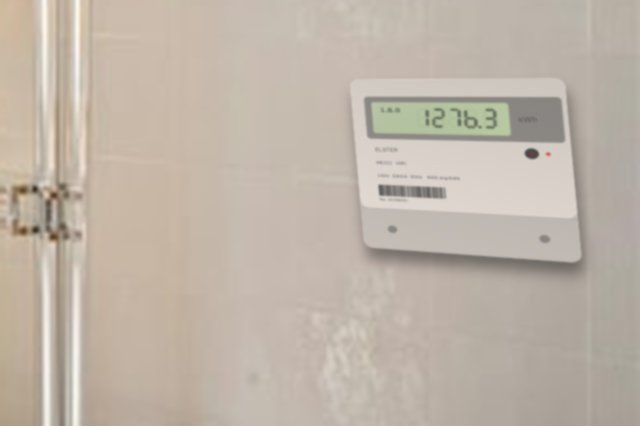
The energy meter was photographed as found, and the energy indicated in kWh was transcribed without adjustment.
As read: 1276.3 kWh
